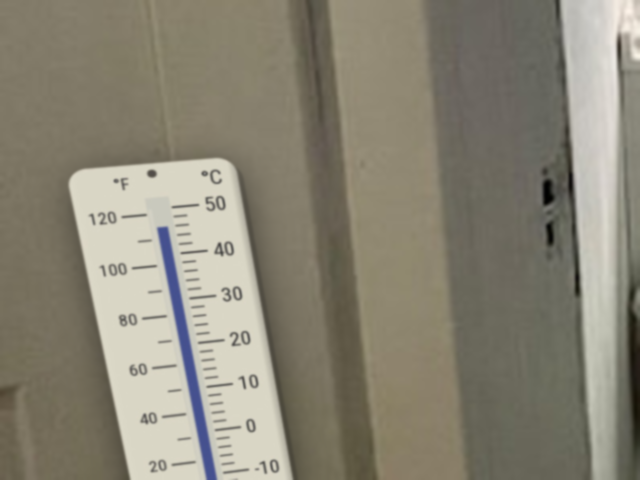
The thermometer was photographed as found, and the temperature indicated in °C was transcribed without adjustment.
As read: 46 °C
